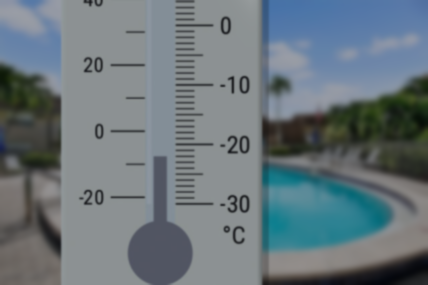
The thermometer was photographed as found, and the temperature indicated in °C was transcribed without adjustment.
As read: -22 °C
